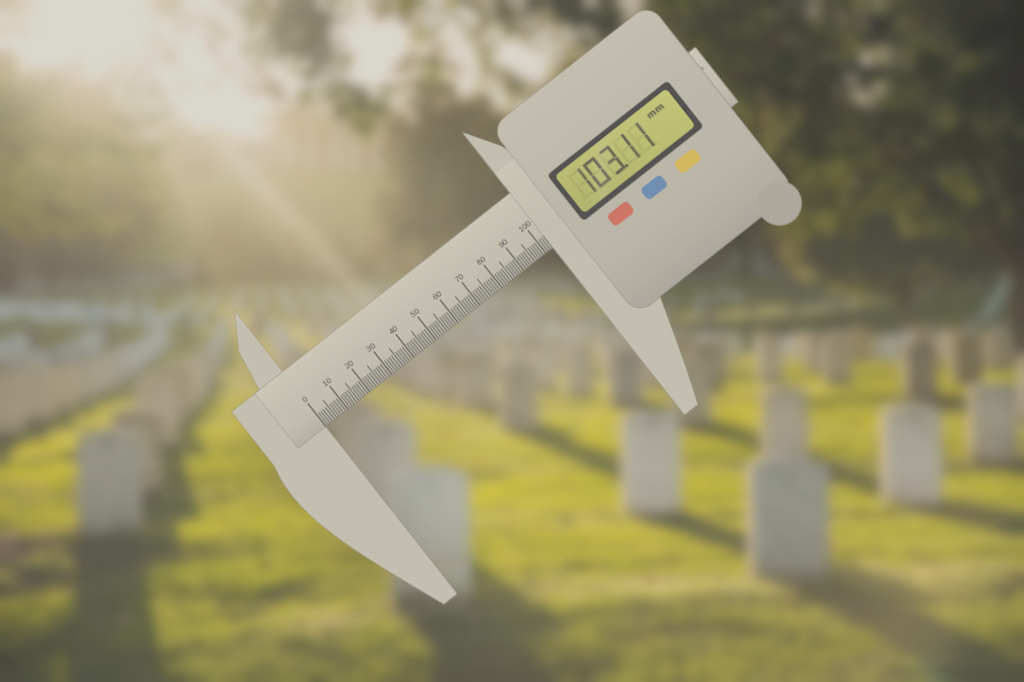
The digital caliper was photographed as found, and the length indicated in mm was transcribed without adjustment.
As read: 103.11 mm
